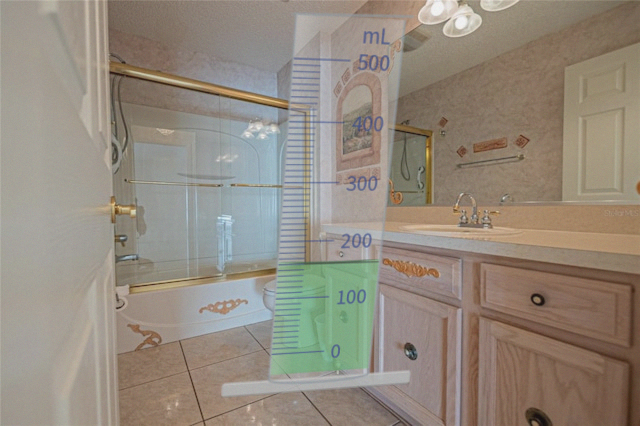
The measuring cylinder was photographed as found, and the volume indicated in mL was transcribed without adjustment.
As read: 160 mL
